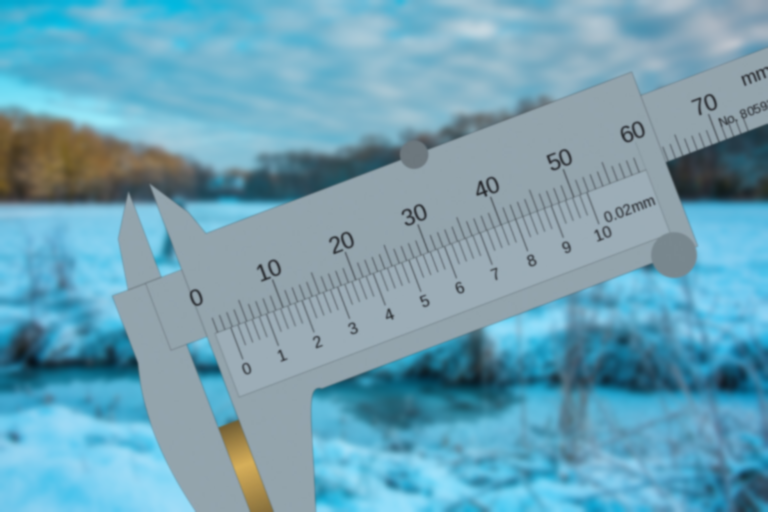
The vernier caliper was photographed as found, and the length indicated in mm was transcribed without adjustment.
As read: 2.8 mm
